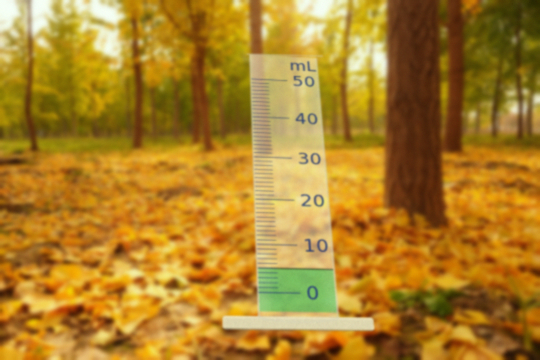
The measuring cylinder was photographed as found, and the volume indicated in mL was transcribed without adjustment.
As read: 5 mL
